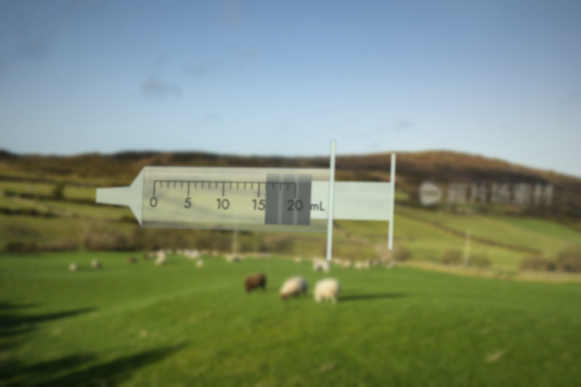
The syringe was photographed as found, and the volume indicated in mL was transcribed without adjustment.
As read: 16 mL
